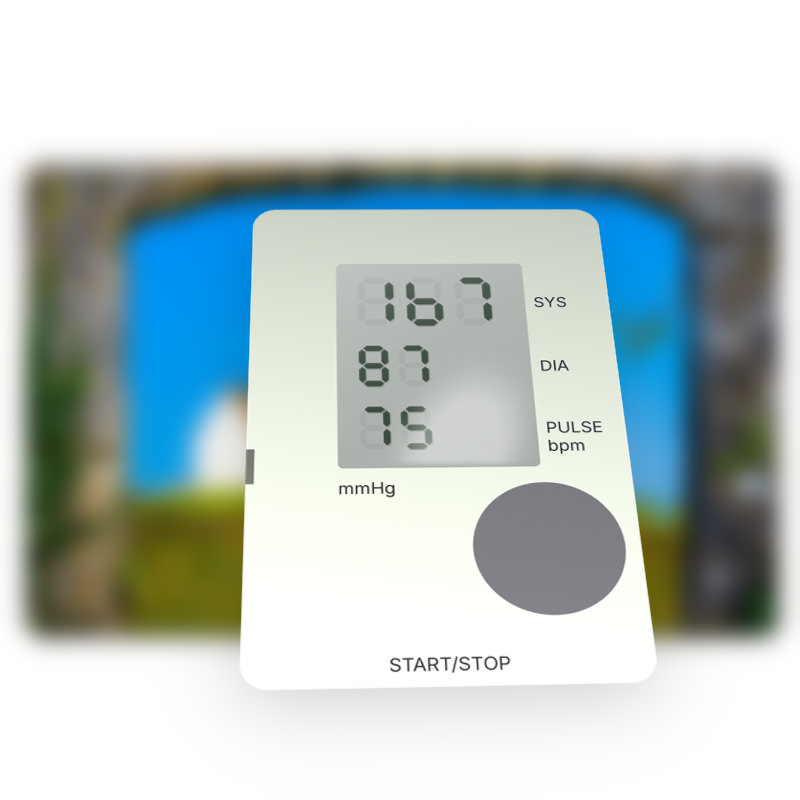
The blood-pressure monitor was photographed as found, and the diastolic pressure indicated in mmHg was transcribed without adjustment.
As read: 87 mmHg
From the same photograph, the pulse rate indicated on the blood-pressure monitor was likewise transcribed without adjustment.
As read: 75 bpm
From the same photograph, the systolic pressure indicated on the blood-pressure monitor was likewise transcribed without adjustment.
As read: 167 mmHg
